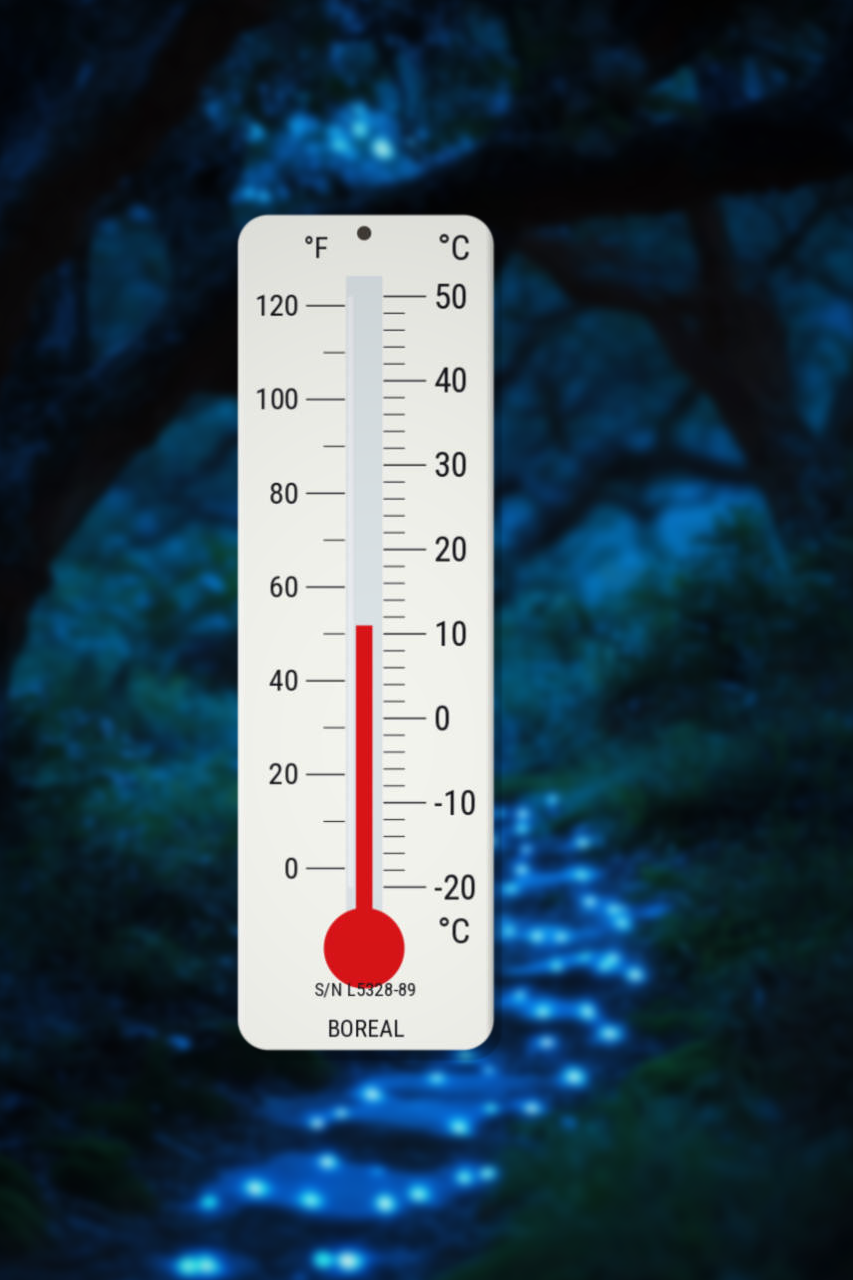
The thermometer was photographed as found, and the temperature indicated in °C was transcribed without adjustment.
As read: 11 °C
